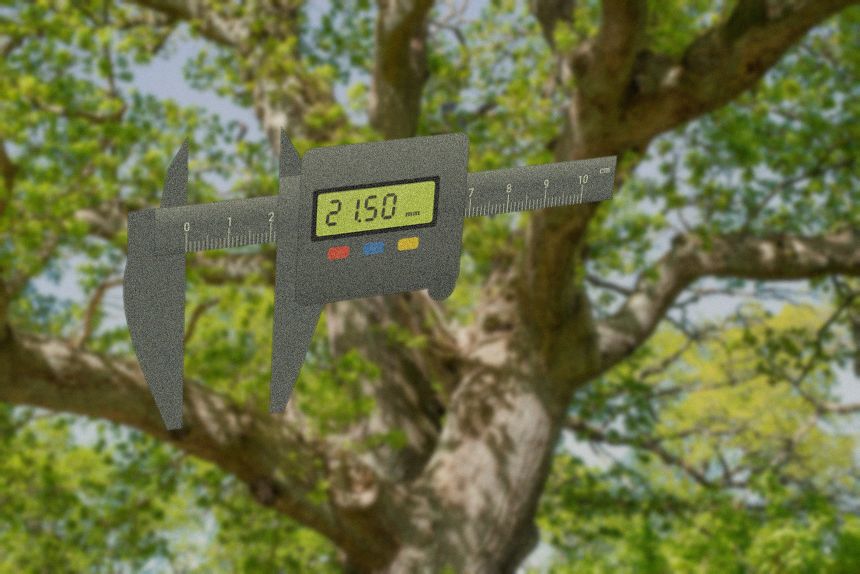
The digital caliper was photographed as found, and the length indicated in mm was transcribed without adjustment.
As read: 21.50 mm
